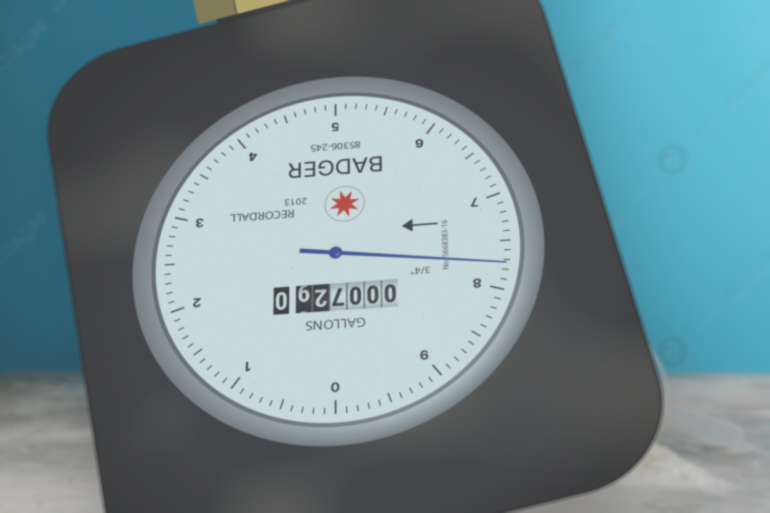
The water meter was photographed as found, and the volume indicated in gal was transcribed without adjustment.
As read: 7287.7 gal
